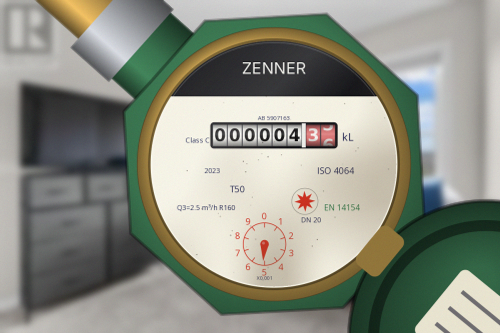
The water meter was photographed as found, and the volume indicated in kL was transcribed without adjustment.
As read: 4.355 kL
